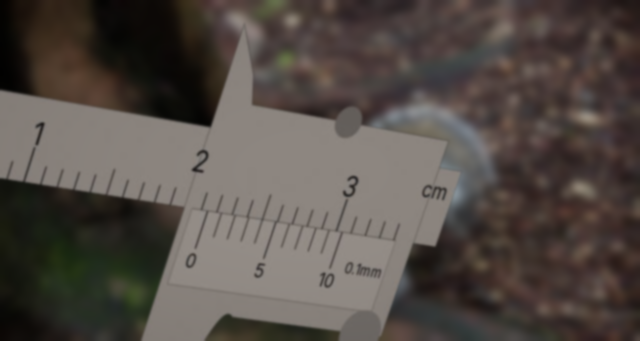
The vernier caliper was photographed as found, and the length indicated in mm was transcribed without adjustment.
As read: 21.4 mm
